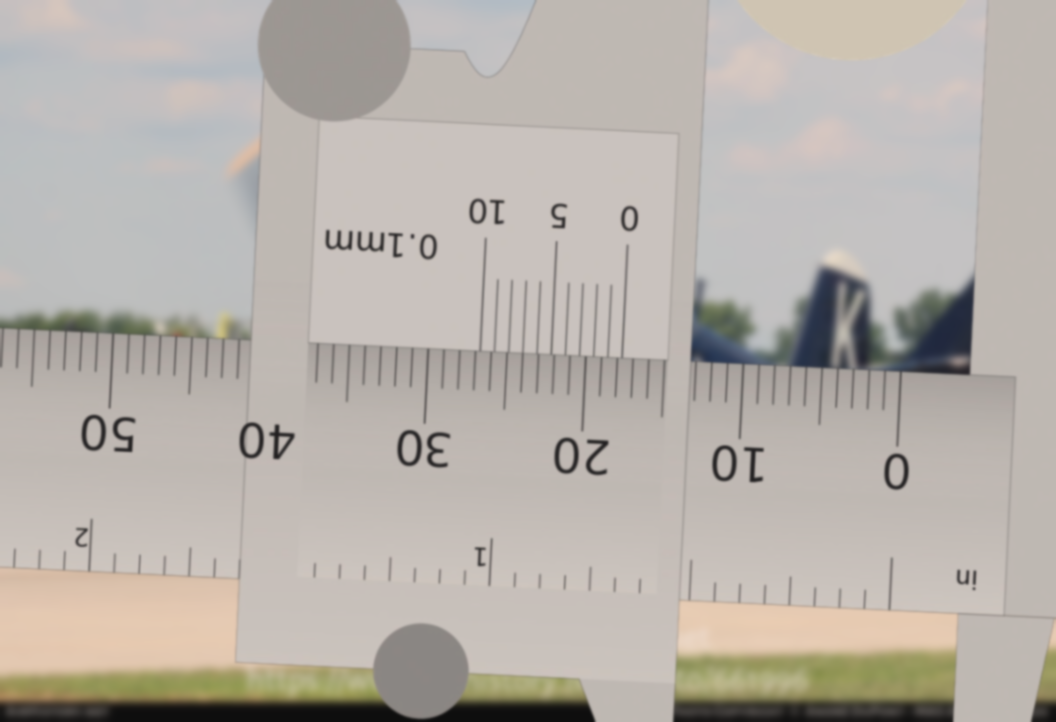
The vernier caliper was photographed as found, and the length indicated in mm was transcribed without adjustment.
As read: 17.7 mm
